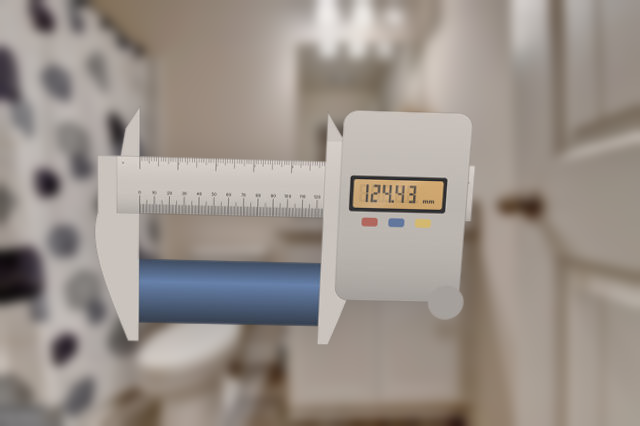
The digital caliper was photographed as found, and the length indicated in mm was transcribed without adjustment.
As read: 124.43 mm
